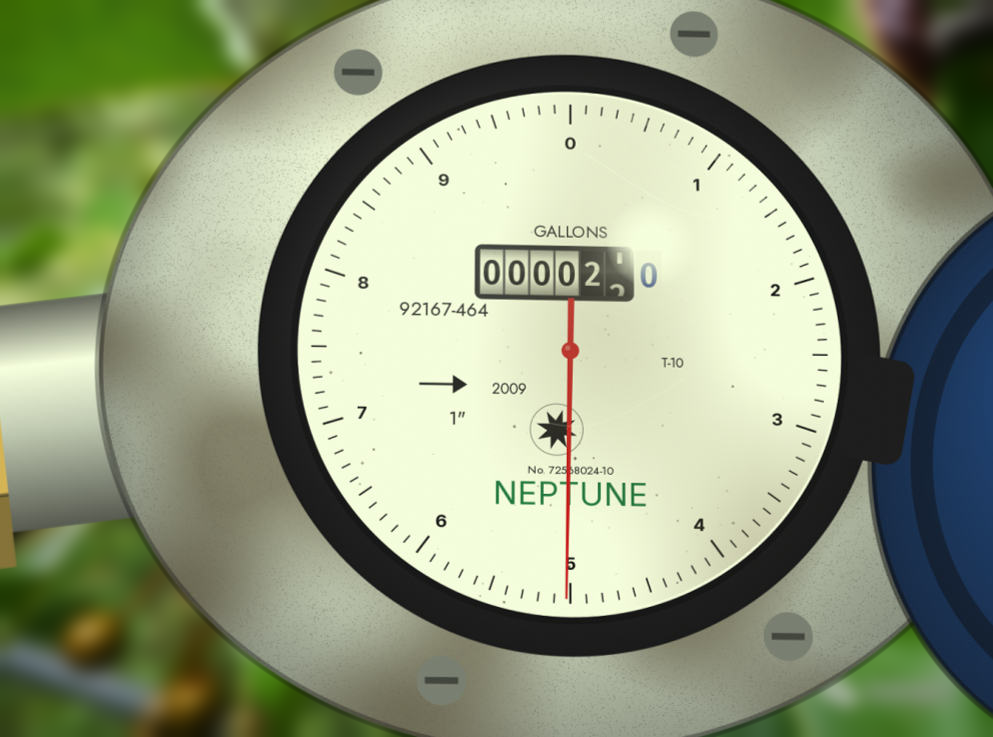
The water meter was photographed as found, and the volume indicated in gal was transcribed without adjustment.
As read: 215.0 gal
